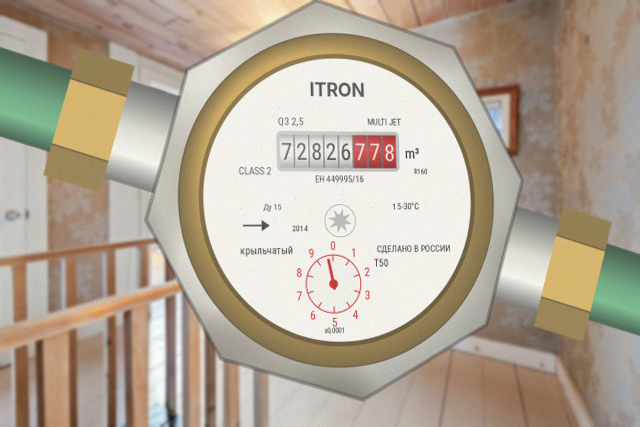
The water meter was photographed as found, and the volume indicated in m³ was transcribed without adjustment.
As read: 72826.7779 m³
